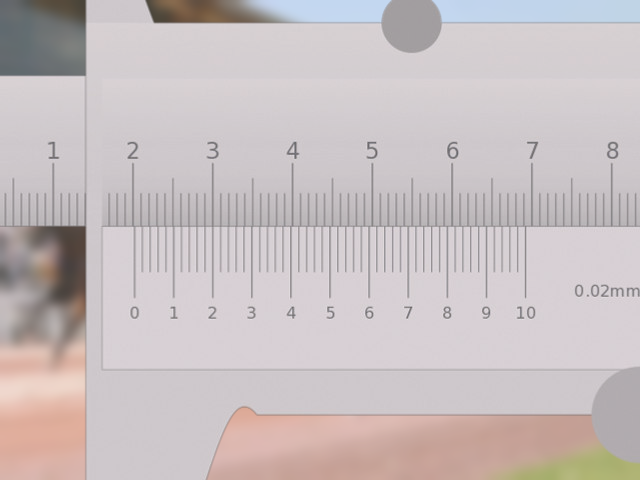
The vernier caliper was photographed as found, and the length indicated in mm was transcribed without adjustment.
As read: 20.2 mm
